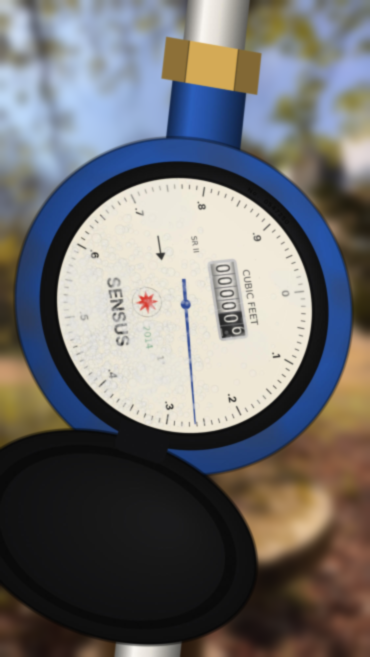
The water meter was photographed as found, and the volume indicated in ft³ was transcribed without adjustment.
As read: 6.26 ft³
